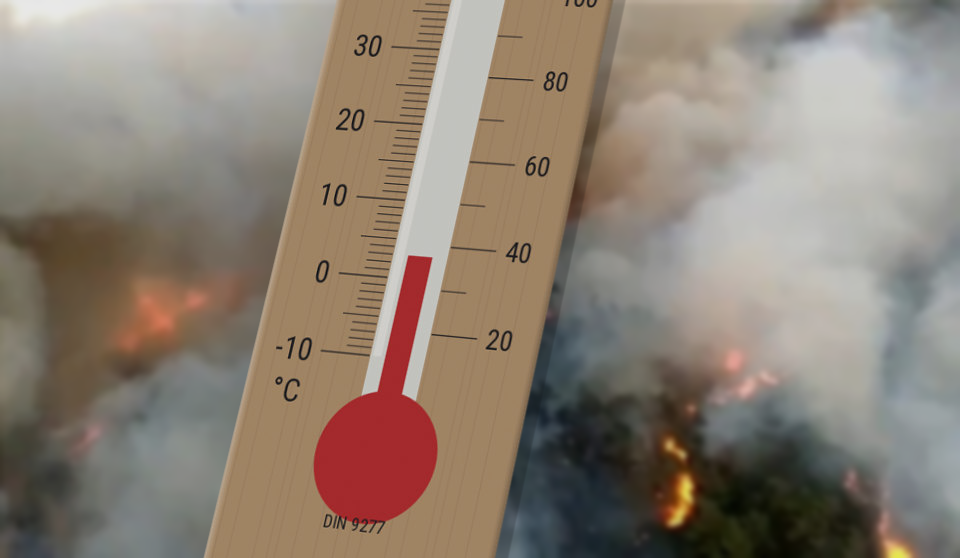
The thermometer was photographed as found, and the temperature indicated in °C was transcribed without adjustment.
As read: 3 °C
